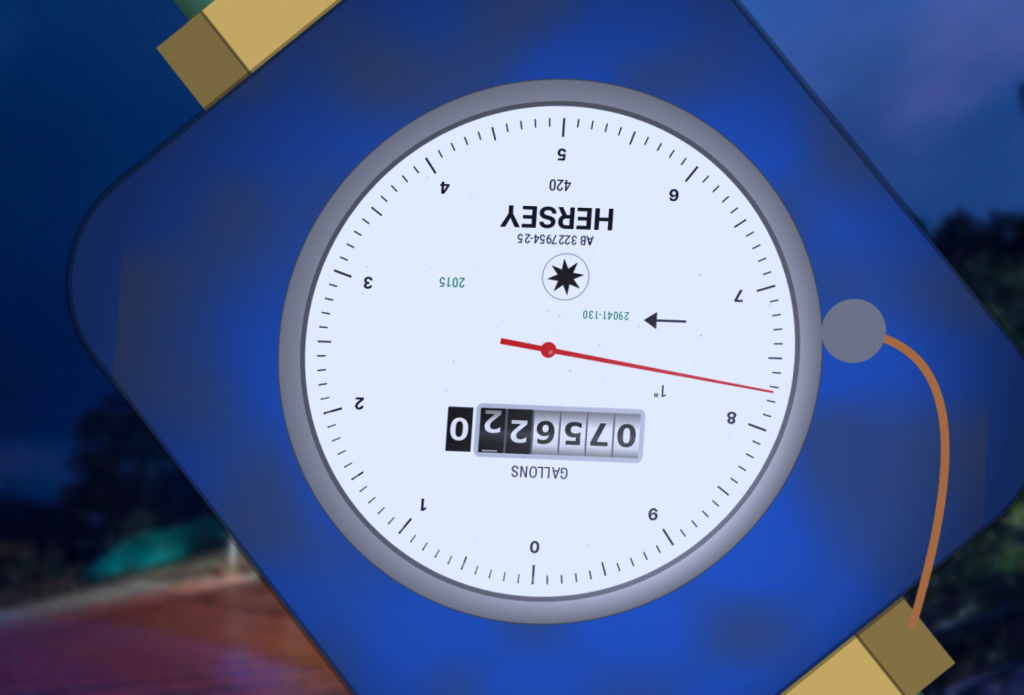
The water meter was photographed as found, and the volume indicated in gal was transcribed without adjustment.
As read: 756217.7 gal
